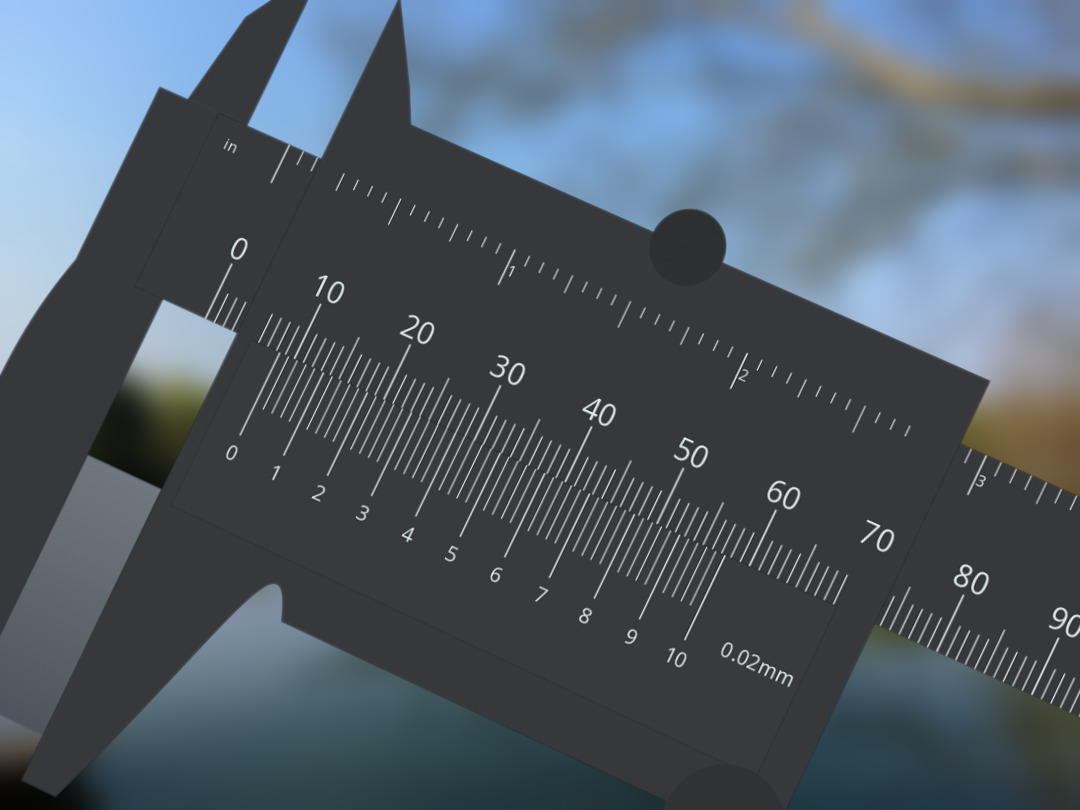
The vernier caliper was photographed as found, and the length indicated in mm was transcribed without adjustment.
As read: 8.4 mm
